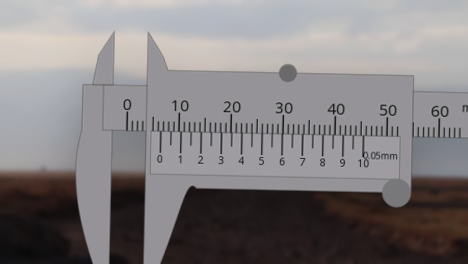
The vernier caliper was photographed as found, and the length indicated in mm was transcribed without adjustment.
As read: 6.5 mm
